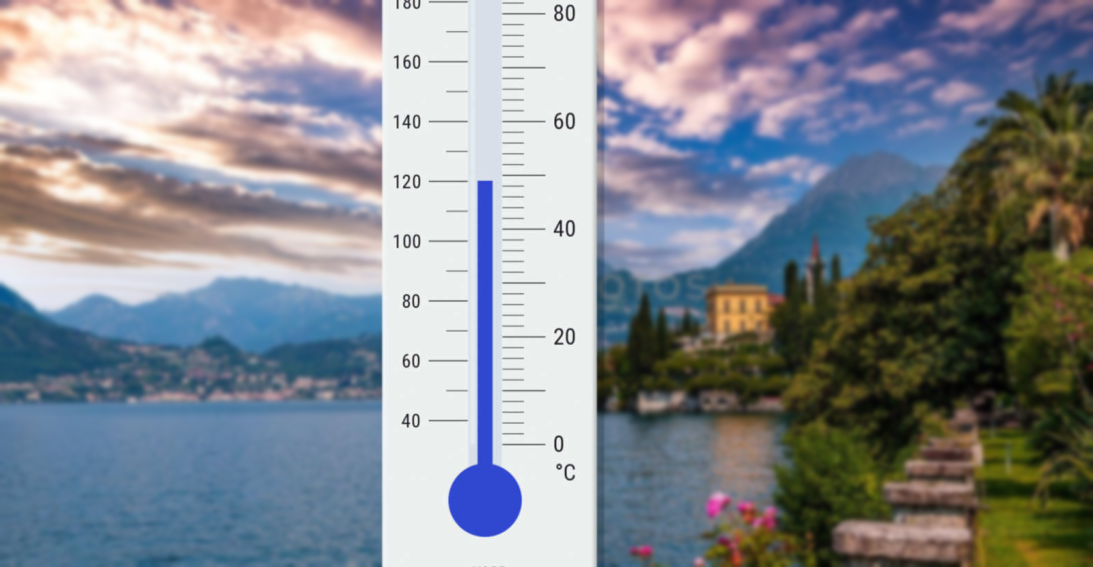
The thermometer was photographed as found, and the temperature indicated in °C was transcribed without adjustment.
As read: 49 °C
